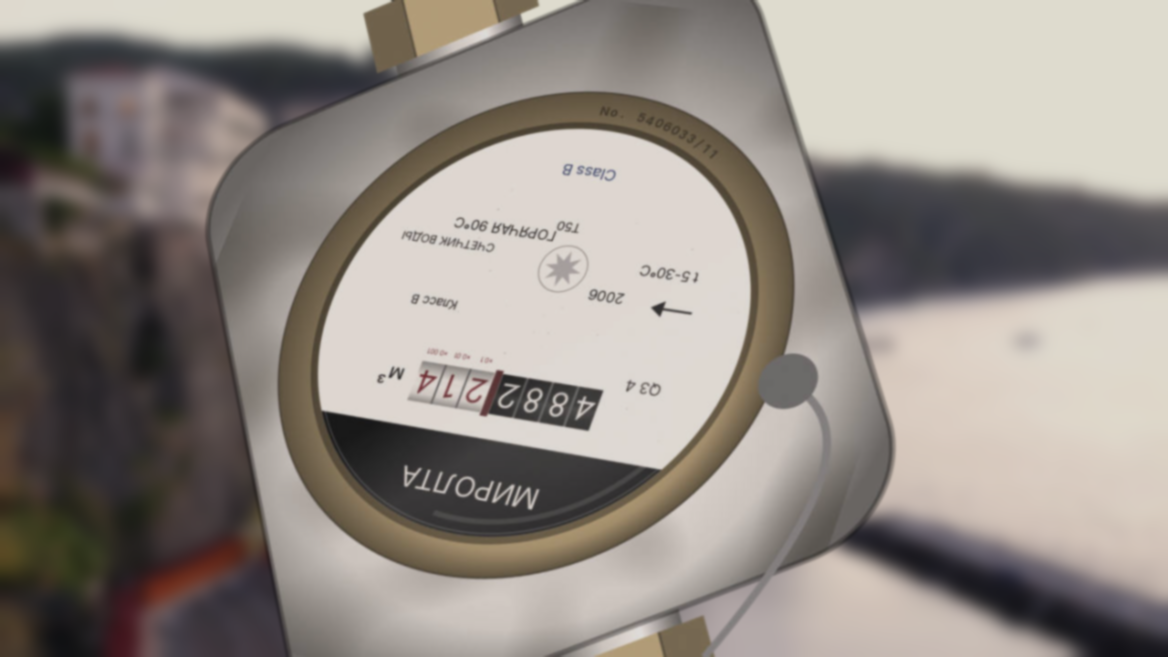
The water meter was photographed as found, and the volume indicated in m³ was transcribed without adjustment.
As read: 4882.214 m³
